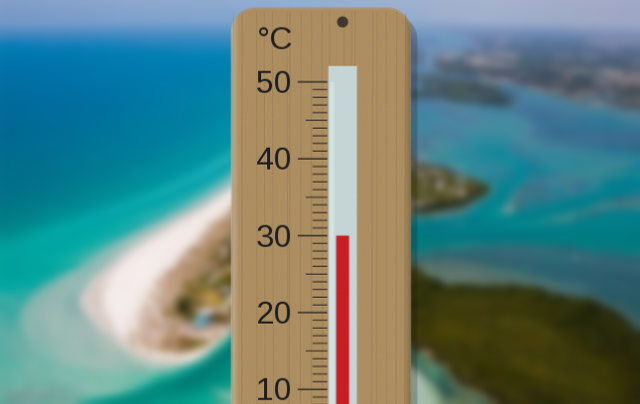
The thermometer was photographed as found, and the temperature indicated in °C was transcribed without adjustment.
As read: 30 °C
